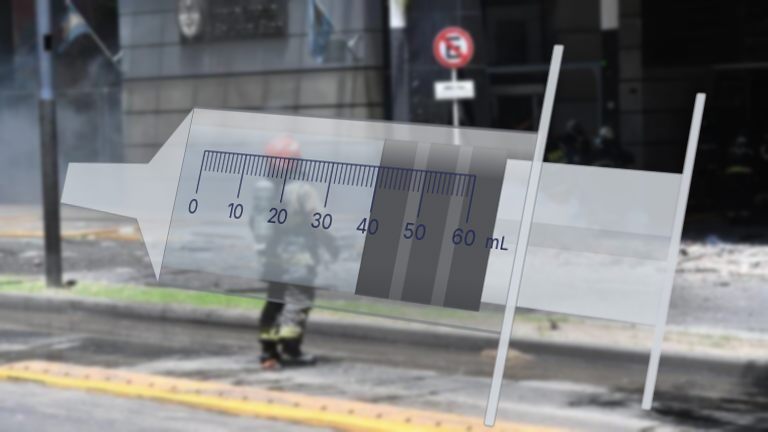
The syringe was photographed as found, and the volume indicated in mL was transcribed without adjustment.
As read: 40 mL
